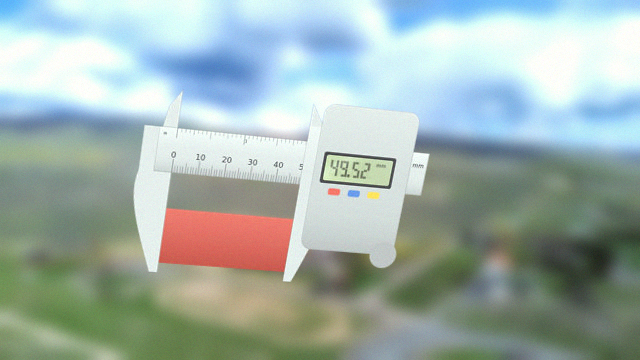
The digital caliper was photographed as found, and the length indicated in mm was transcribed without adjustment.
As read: 49.52 mm
